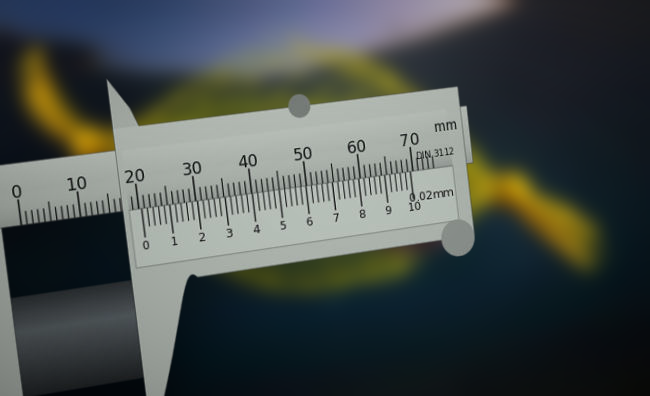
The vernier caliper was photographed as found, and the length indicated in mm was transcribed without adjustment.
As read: 20.5 mm
